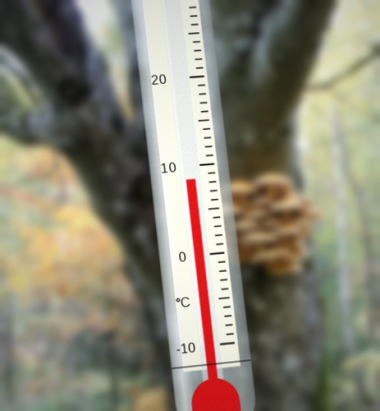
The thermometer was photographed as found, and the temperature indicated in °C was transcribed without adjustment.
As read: 8.5 °C
